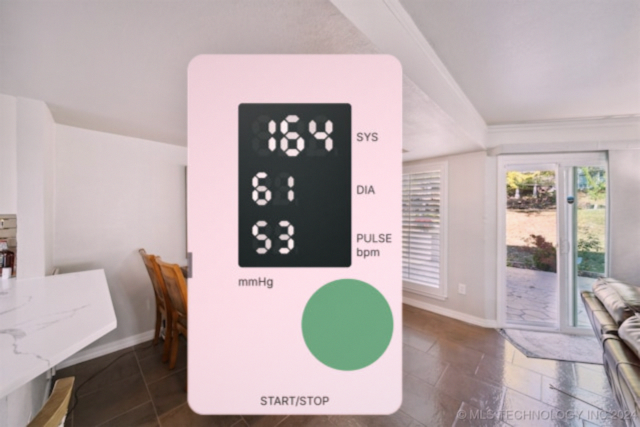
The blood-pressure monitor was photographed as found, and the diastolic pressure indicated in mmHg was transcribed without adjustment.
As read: 61 mmHg
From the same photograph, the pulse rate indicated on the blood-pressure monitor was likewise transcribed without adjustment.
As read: 53 bpm
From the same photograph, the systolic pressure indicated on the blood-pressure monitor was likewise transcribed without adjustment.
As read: 164 mmHg
